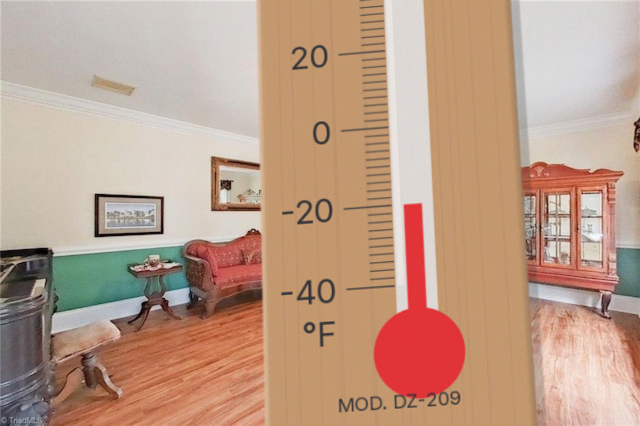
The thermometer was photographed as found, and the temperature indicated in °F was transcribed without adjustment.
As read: -20 °F
